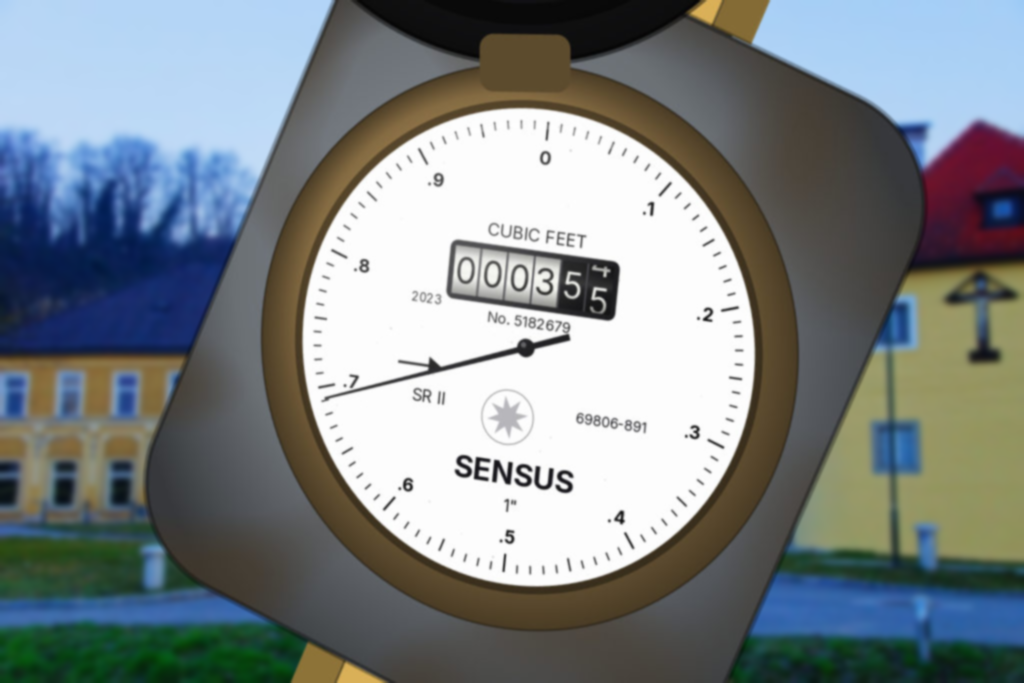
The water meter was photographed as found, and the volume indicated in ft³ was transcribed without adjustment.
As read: 354.69 ft³
